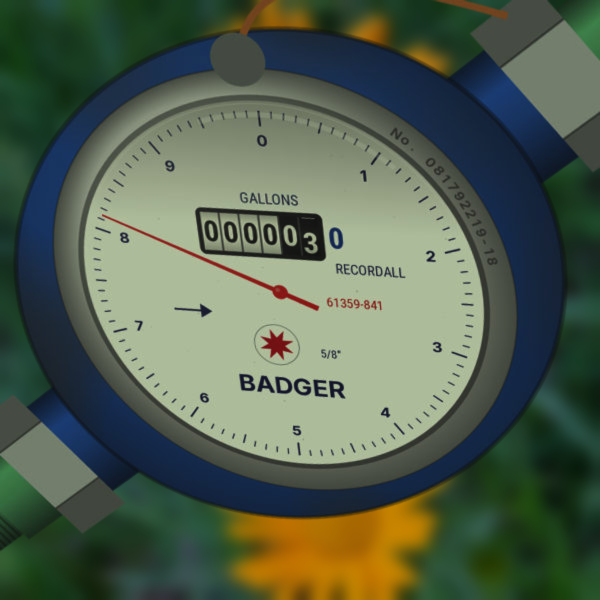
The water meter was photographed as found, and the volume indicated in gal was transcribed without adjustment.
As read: 28.1 gal
